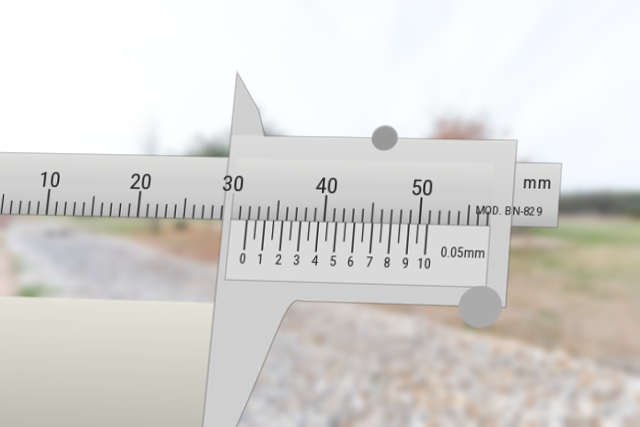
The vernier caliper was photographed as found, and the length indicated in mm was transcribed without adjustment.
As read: 31.8 mm
